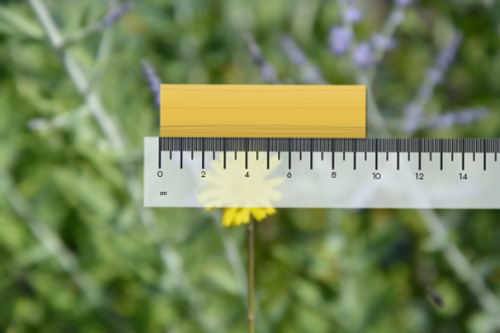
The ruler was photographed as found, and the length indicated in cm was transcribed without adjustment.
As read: 9.5 cm
